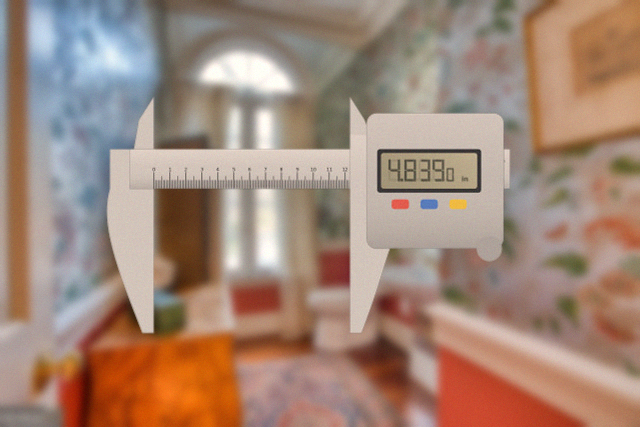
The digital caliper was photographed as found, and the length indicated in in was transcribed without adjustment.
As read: 4.8390 in
